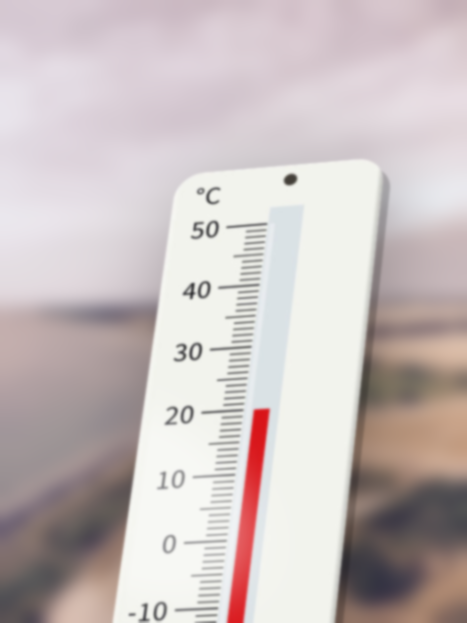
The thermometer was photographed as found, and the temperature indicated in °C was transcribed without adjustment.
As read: 20 °C
